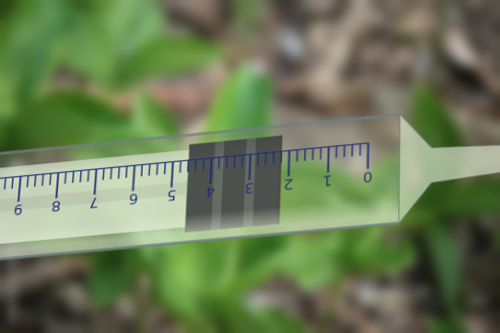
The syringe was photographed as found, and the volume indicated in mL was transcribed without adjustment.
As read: 2.2 mL
